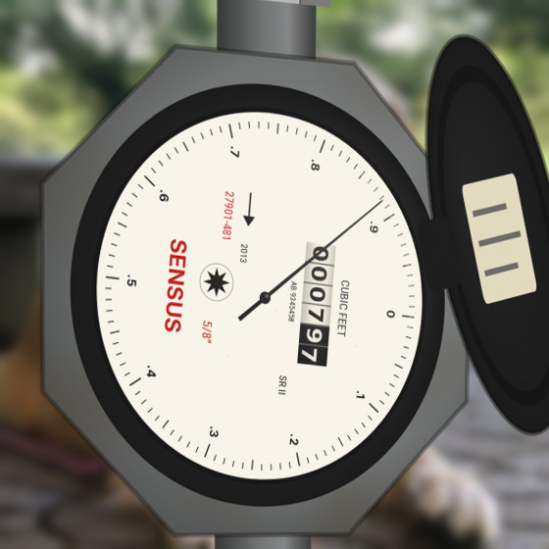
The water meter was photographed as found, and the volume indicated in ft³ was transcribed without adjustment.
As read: 796.88 ft³
